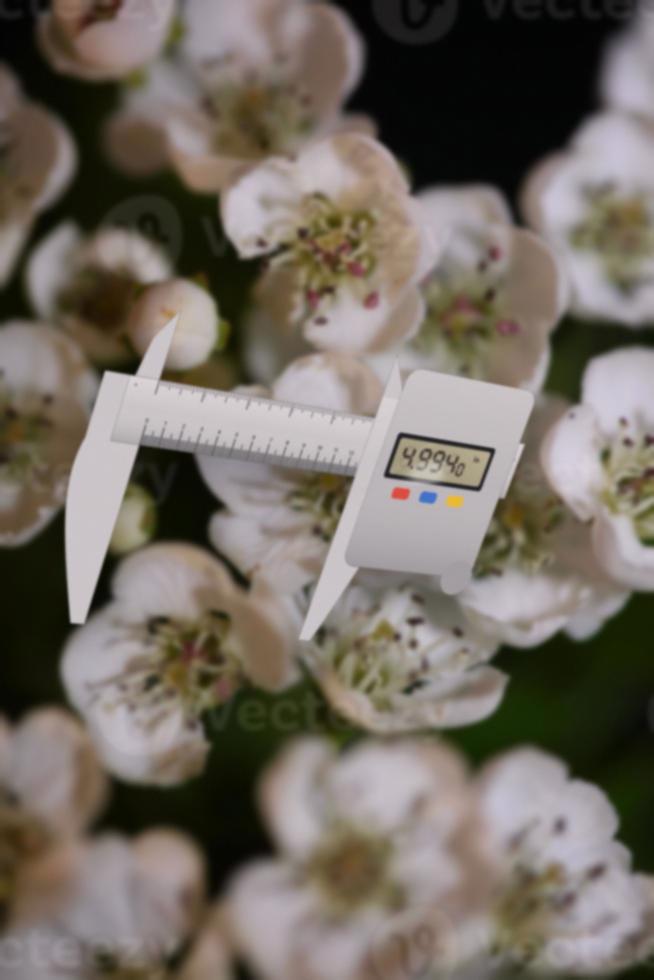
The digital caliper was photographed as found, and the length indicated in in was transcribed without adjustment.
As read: 4.9940 in
